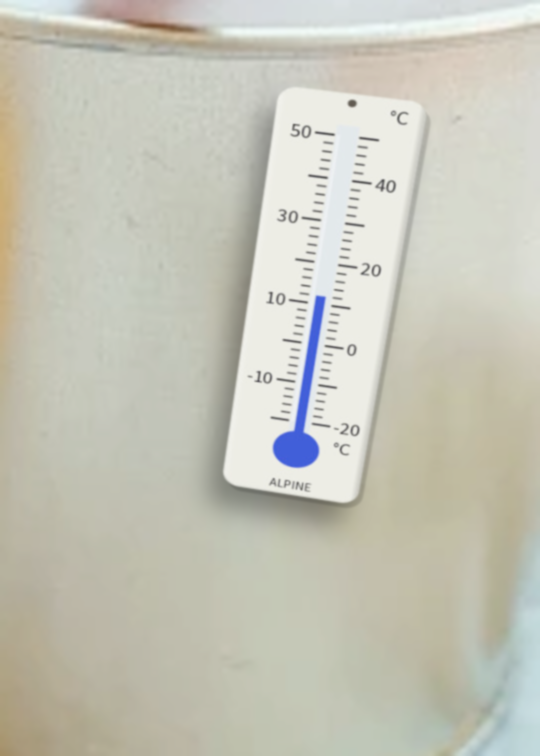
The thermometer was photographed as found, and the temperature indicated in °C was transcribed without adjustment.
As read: 12 °C
